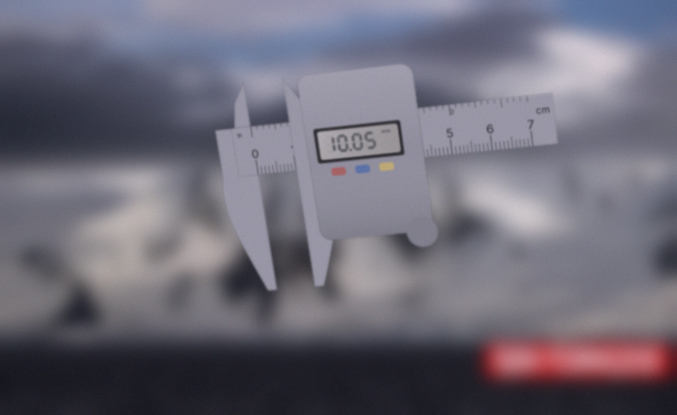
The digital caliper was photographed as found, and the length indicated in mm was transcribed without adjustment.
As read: 10.05 mm
